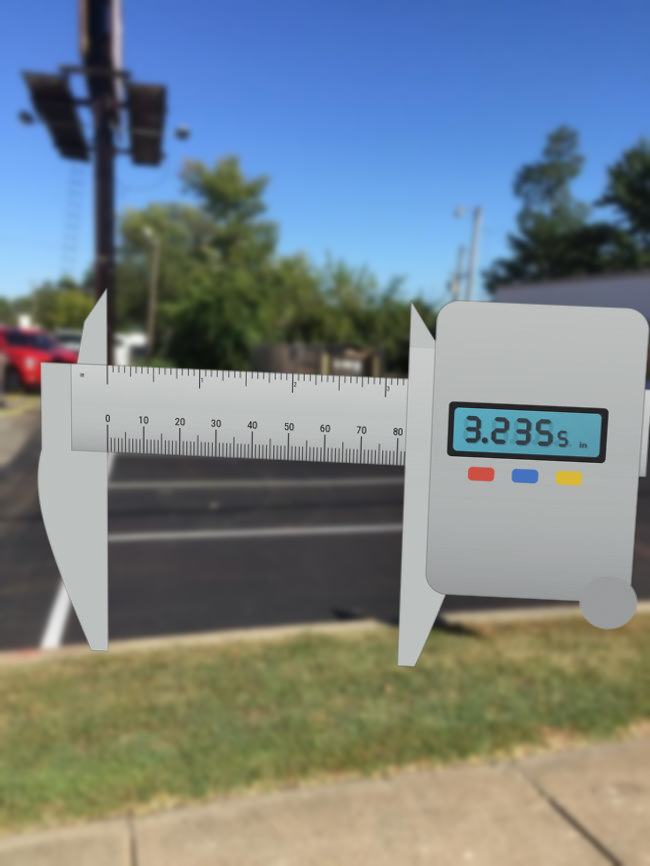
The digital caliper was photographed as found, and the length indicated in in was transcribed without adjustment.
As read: 3.2355 in
